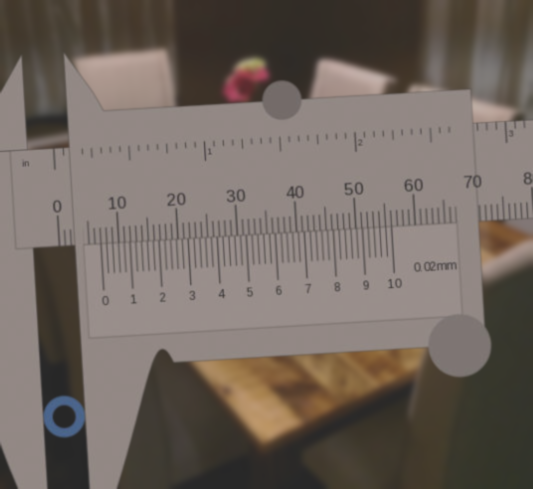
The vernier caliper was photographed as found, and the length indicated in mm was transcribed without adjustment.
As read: 7.0 mm
